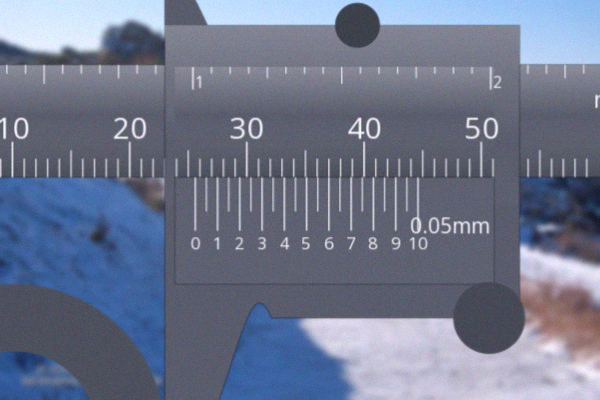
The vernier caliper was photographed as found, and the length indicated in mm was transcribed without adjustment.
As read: 25.6 mm
